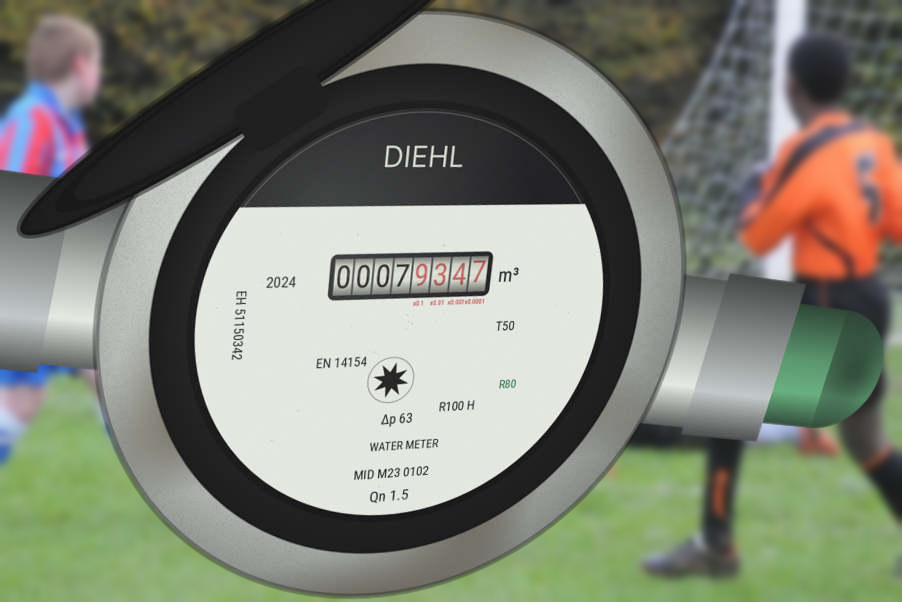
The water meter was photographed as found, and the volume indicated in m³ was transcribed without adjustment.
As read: 7.9347 m³
